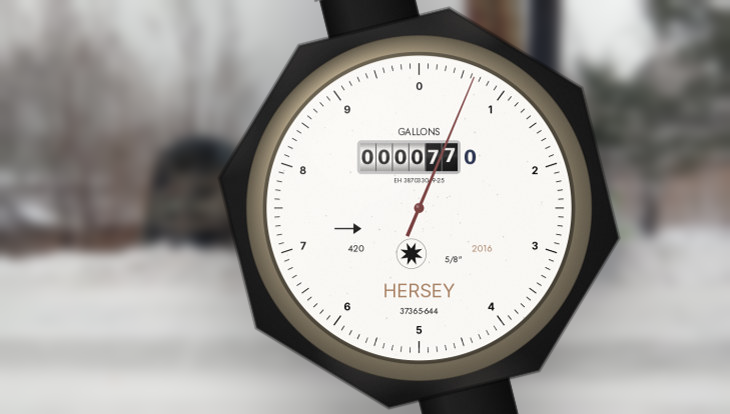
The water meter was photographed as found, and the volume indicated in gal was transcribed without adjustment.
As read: 770.6 gal
